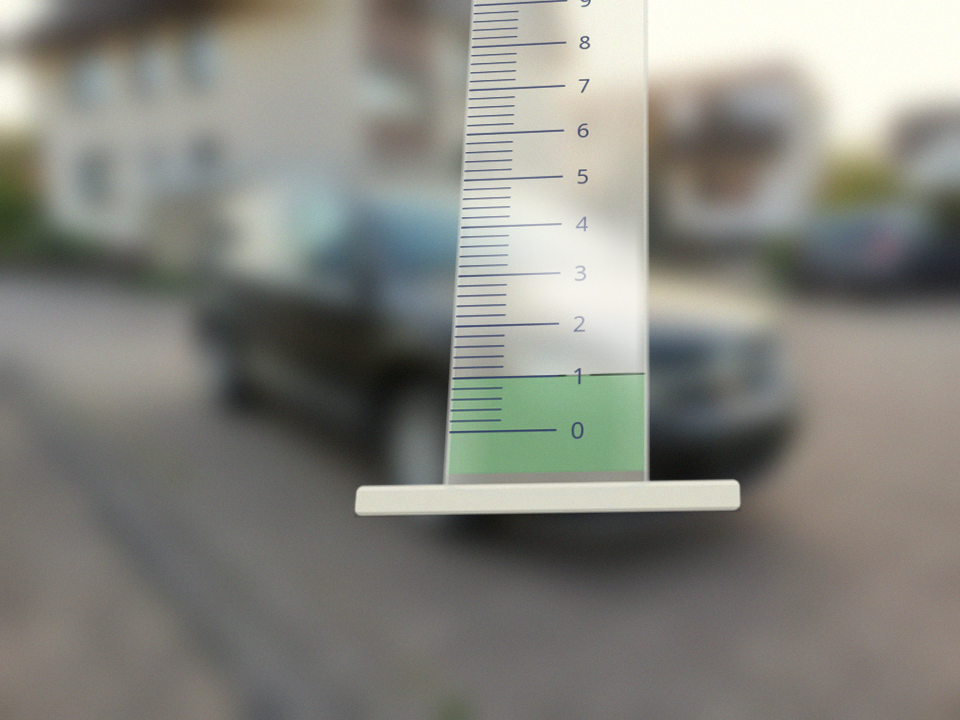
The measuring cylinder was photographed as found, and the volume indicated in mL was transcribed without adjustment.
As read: 1 mL
